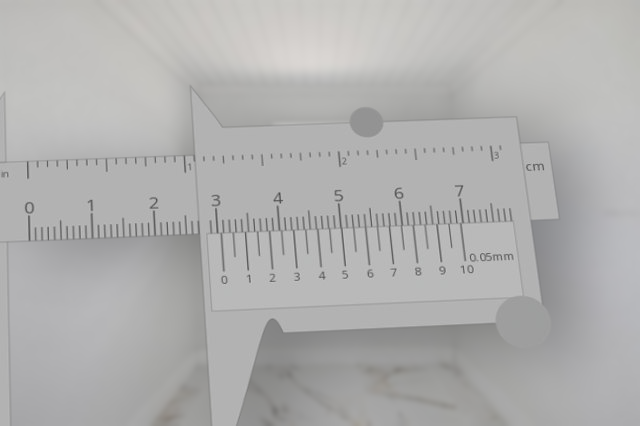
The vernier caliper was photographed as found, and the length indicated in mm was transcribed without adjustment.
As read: 30.6 mm
